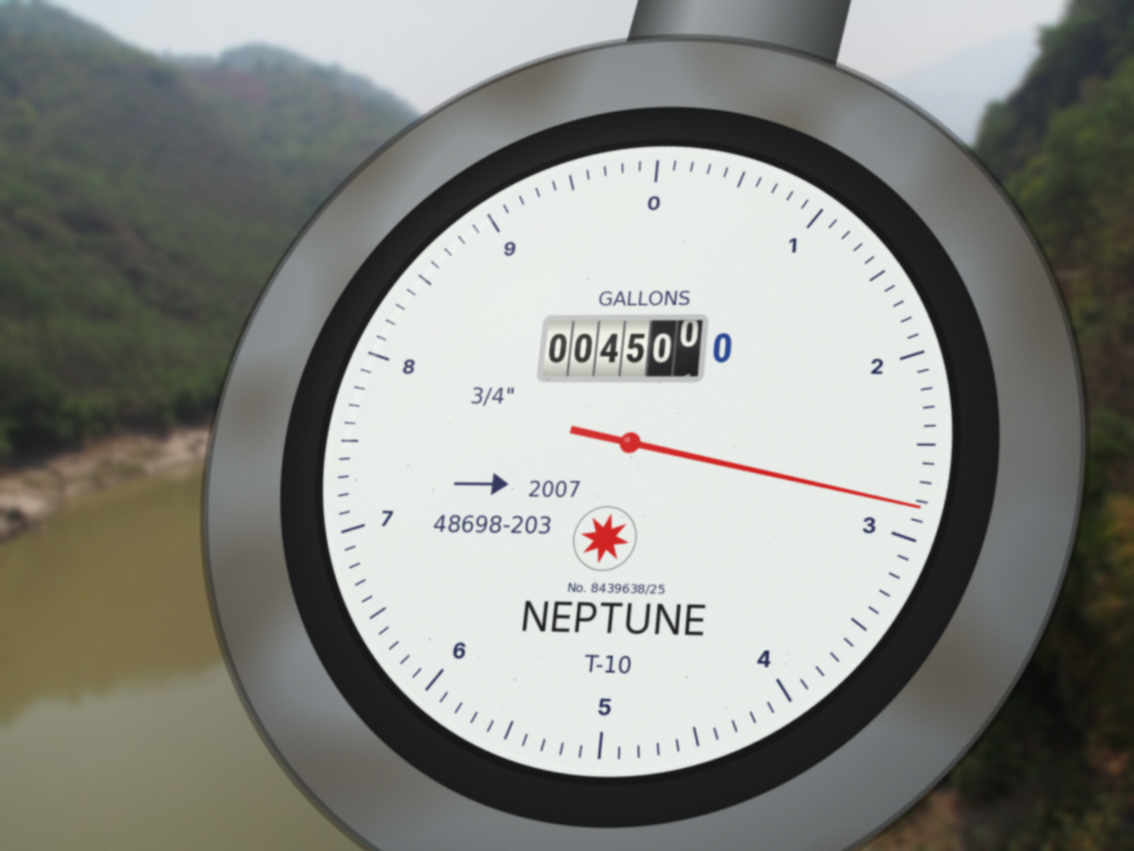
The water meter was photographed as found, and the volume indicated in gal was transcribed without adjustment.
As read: 45002.8 gal
